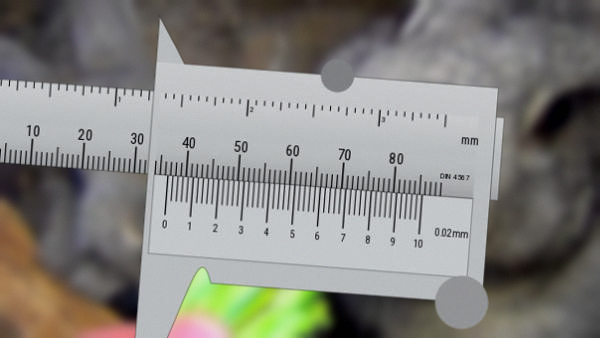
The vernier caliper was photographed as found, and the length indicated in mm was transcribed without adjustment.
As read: 36.5 mm
